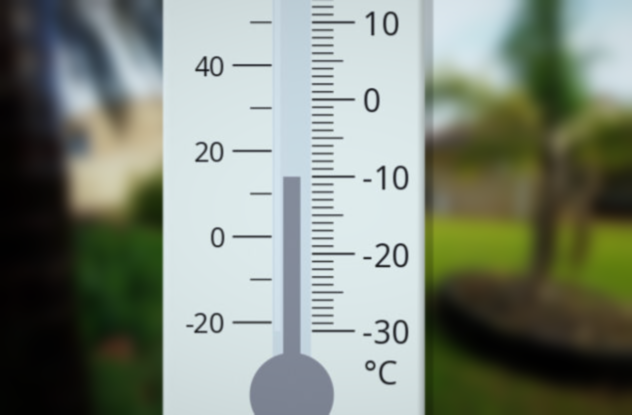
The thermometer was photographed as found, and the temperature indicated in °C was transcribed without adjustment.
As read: -10 °C
